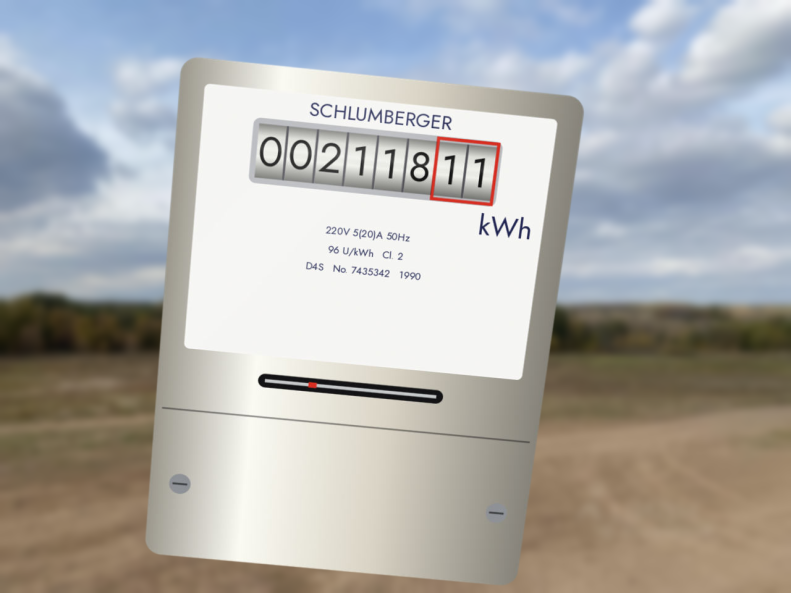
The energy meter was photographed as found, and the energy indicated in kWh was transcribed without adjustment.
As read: 2118.11 kWh
